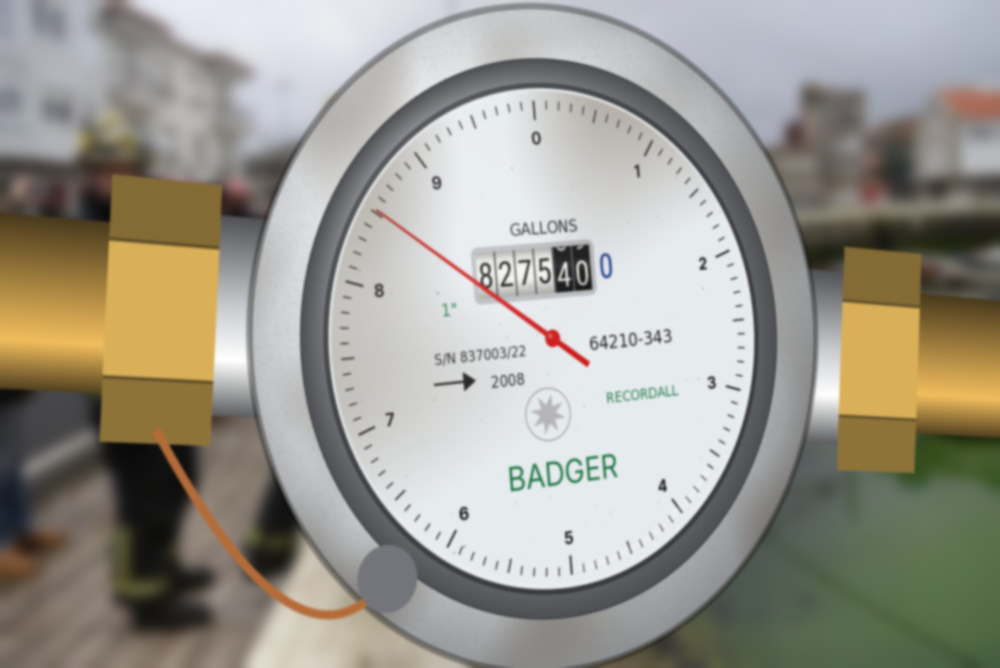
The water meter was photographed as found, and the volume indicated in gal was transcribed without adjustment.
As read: 8275398.5 gal
